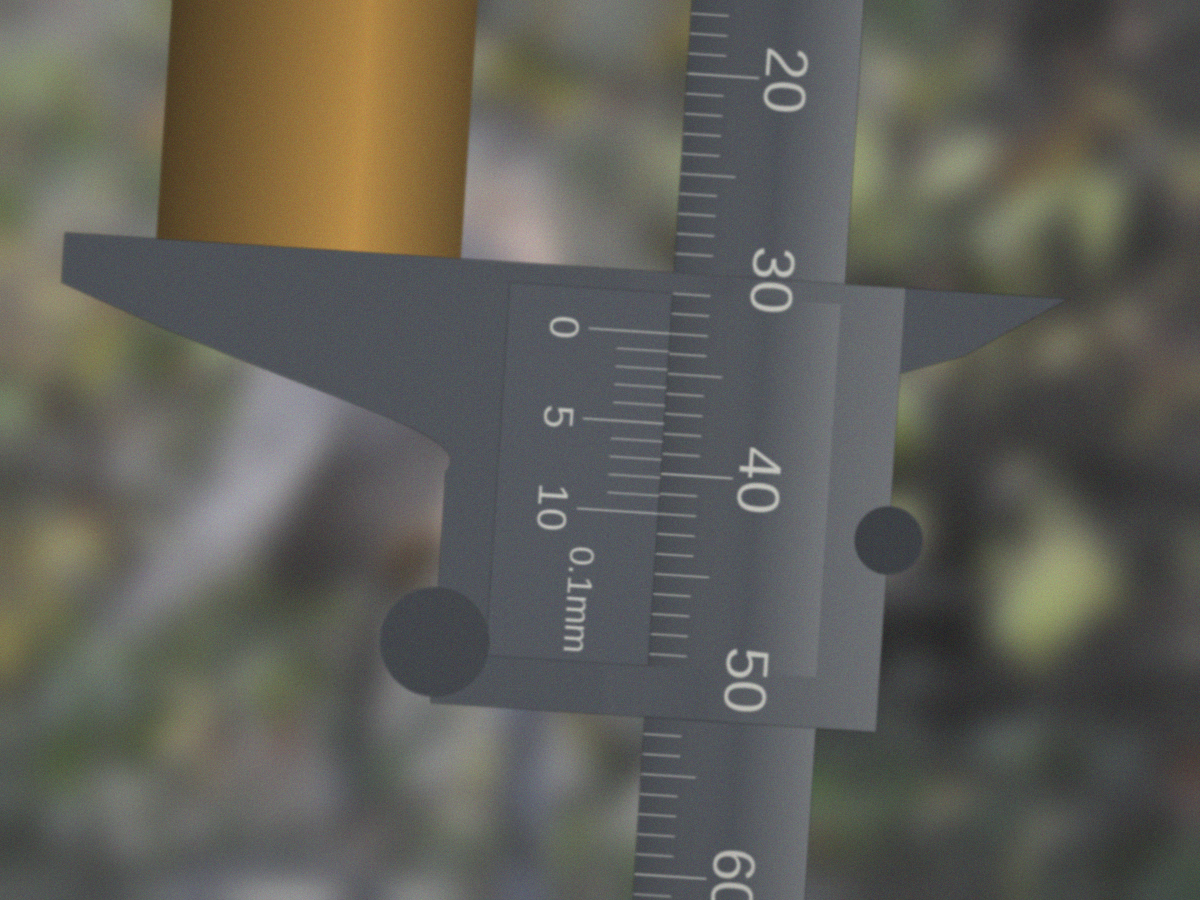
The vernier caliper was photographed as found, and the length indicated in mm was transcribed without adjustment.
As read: 33.0 mm
